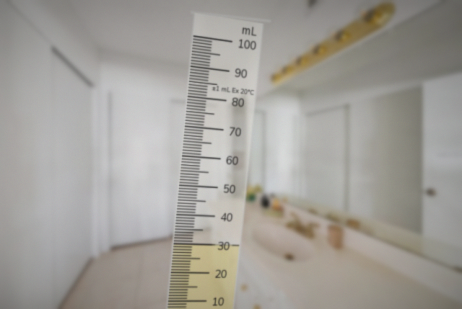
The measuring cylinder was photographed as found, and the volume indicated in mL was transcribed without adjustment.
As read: 30 mL
